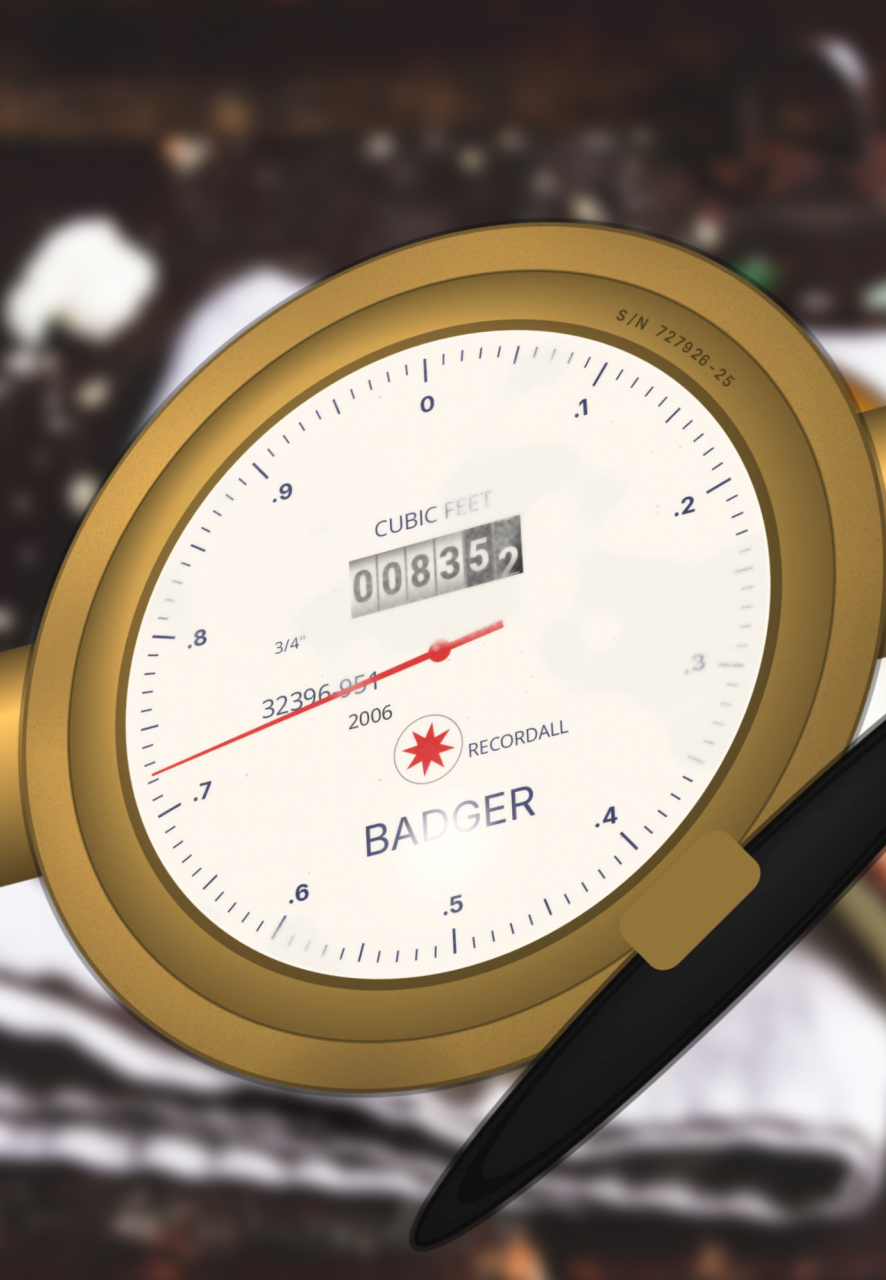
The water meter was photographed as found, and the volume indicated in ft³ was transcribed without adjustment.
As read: 8351.72 ft³
